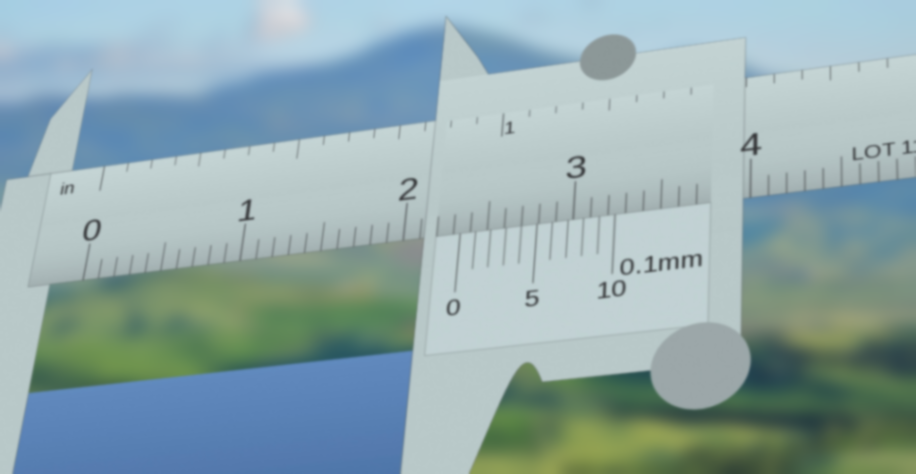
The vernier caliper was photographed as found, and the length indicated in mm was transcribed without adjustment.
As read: 23.4 mm
